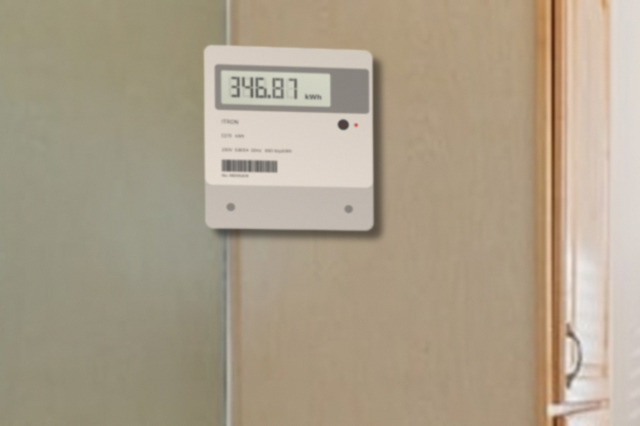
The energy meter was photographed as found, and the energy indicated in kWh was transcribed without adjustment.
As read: 346.87 kWh
